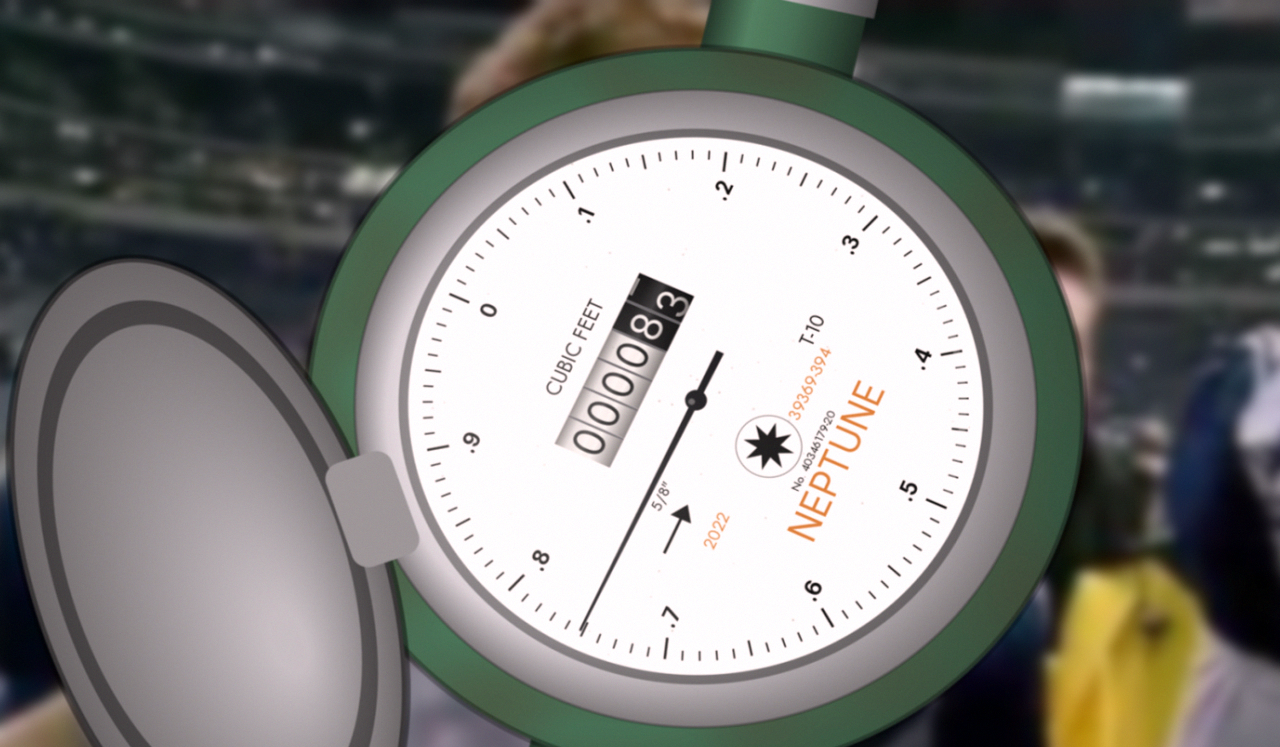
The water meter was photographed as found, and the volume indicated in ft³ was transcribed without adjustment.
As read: 82.75 ft³
